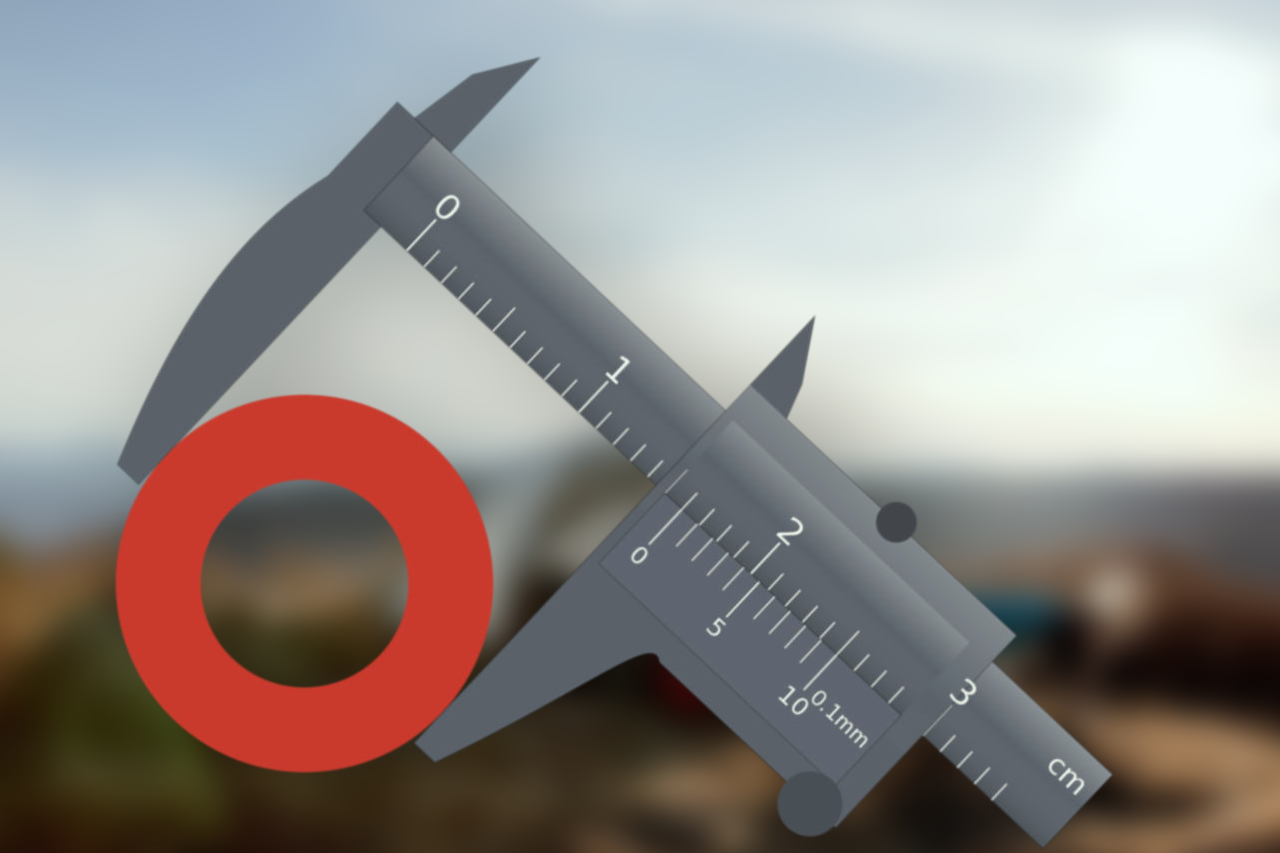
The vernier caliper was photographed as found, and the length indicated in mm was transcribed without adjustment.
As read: 16.0 mm
